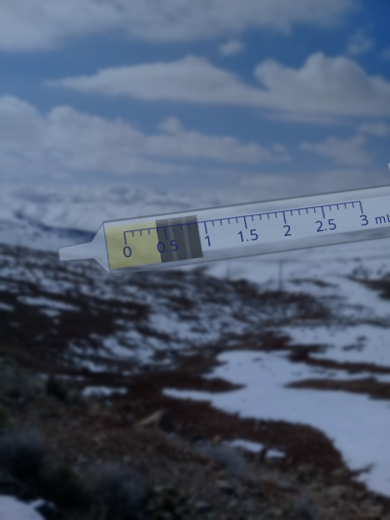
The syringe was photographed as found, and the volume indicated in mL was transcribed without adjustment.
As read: 0.4 mL
